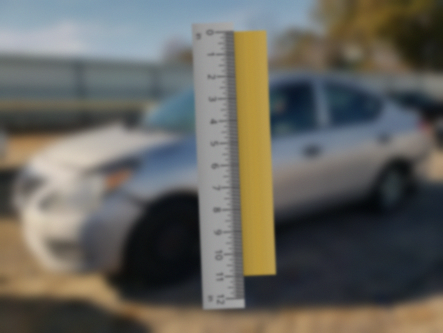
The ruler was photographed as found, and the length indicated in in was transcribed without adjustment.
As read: 11 in
